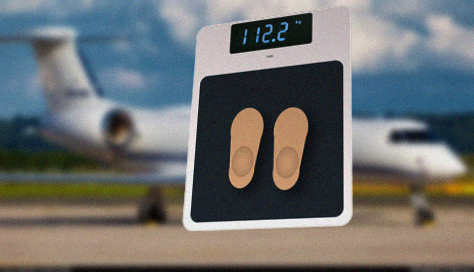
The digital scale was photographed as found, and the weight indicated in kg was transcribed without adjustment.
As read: 112.2 kg
